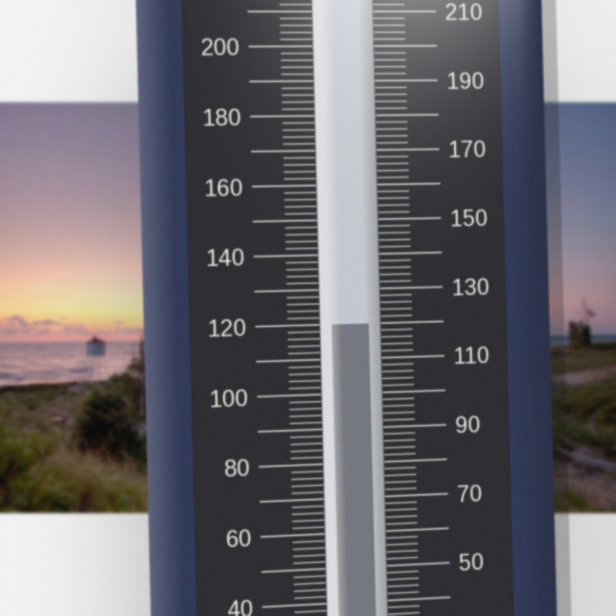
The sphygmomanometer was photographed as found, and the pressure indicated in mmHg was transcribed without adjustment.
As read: 120 mmHg
